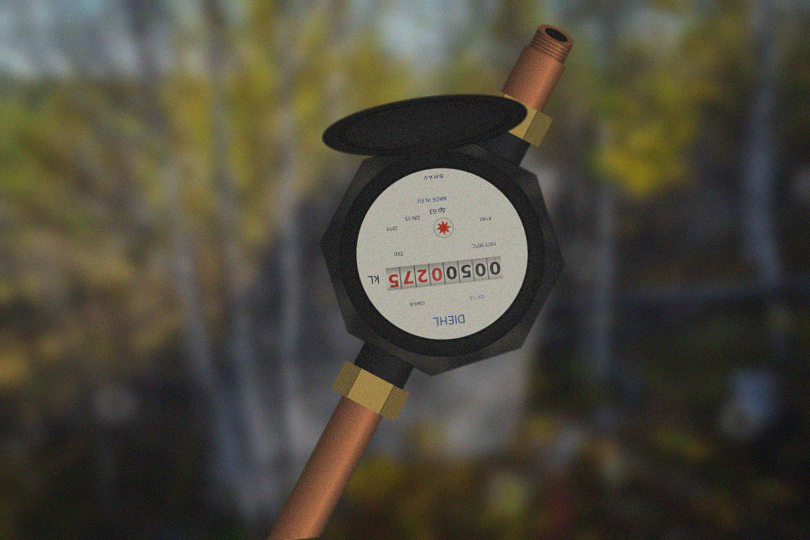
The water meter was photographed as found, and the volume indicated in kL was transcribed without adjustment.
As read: 50.0275 kL
